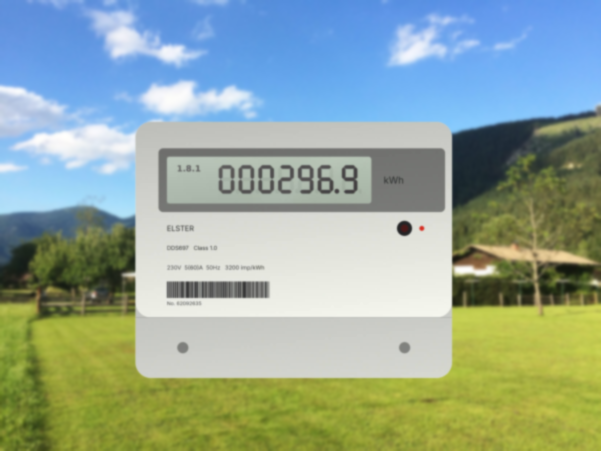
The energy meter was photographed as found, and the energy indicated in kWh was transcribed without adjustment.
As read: 296.9 kWh
